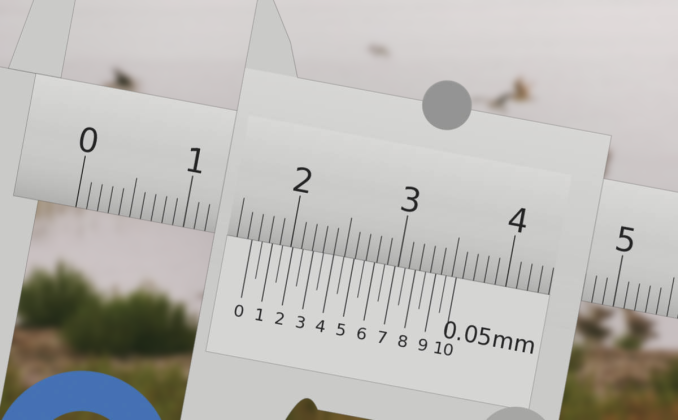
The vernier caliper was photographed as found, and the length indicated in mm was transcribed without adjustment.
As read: 16.4 mm
